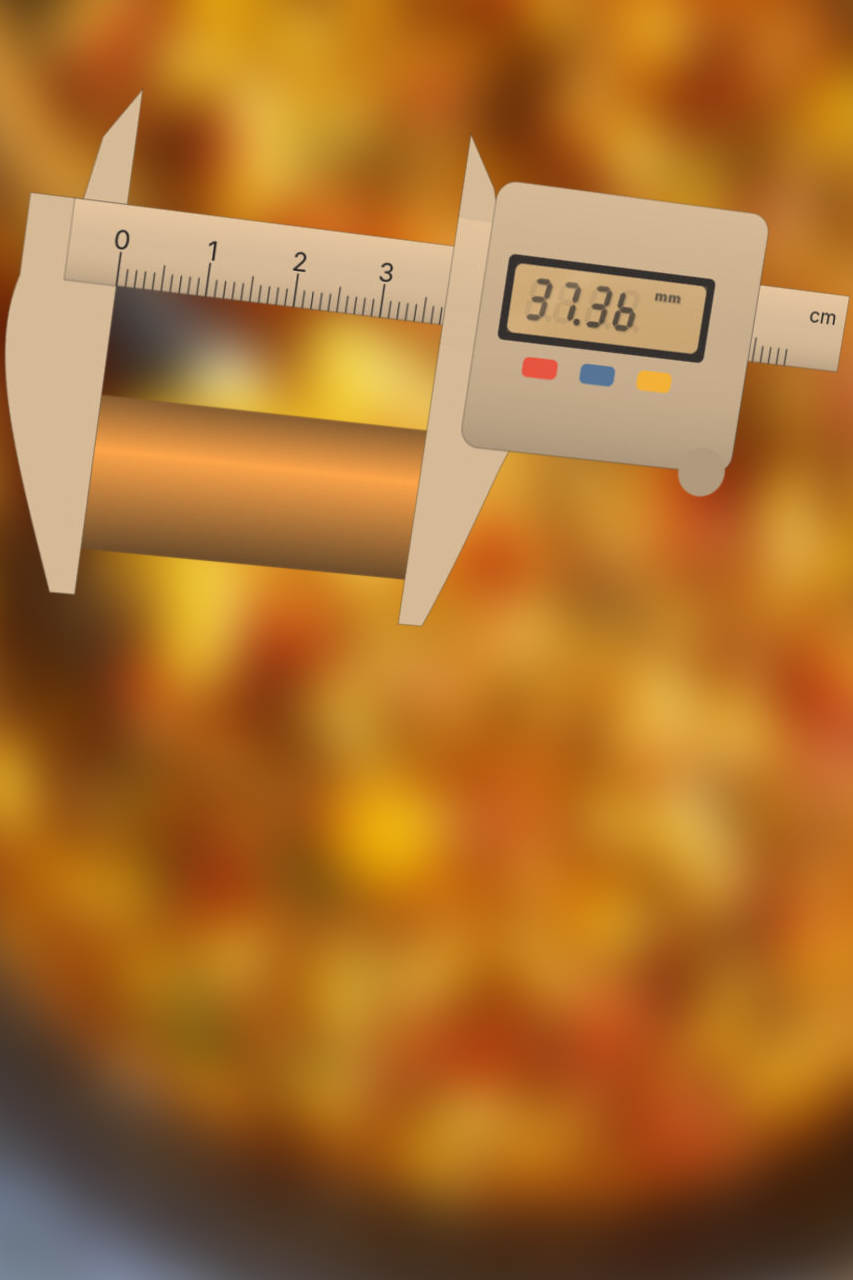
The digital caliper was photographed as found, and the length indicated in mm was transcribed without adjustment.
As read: 37.36 mm
